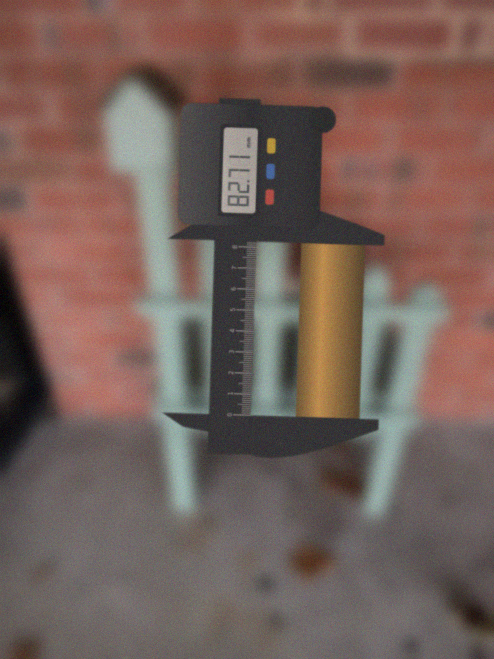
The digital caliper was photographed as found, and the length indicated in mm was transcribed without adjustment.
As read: 82.71 mm
